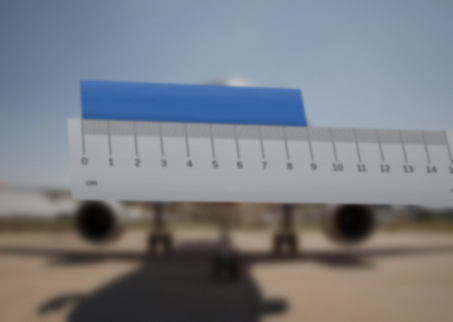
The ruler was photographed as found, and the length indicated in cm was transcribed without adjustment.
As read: 9 cm
